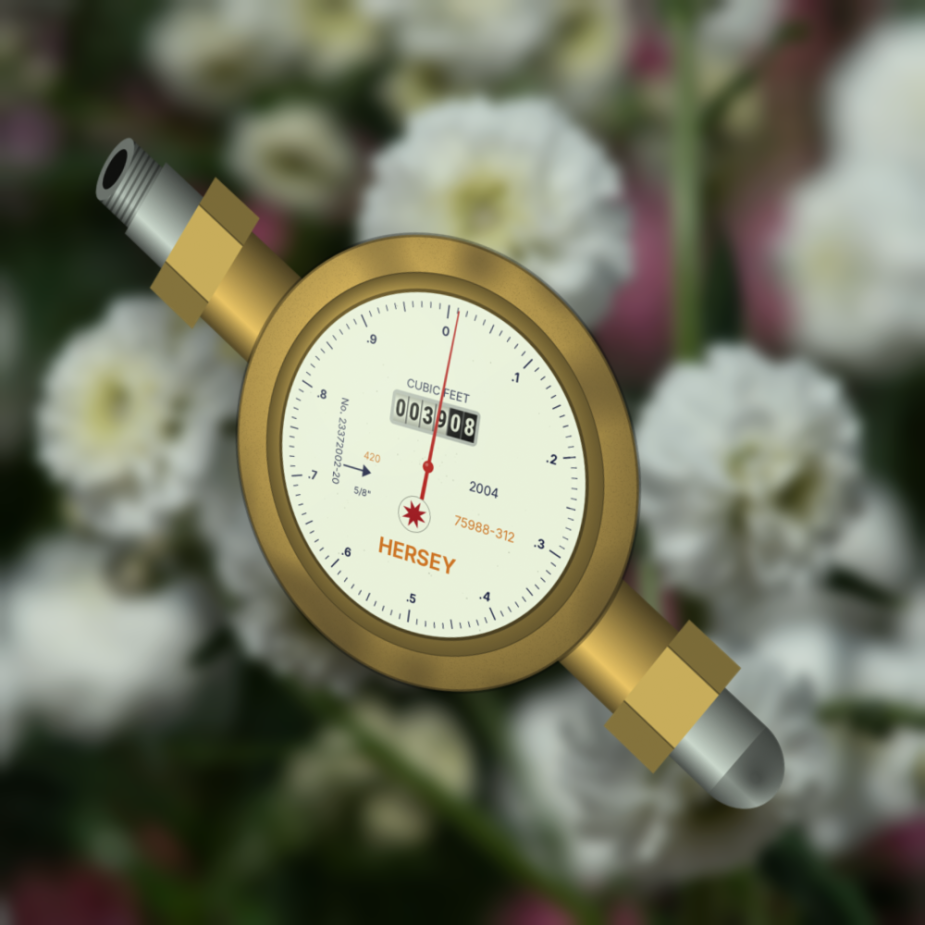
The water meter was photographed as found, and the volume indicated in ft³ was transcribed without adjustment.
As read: 3908.01 ft³
